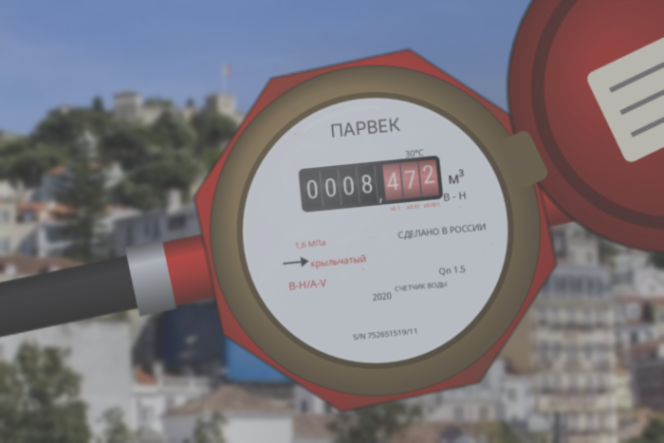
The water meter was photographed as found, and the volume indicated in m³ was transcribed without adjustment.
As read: 8.472 m³
